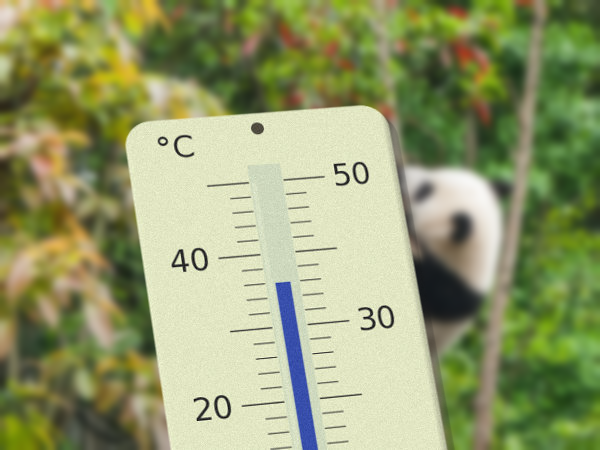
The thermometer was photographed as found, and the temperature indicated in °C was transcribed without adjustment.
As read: 36 °C
